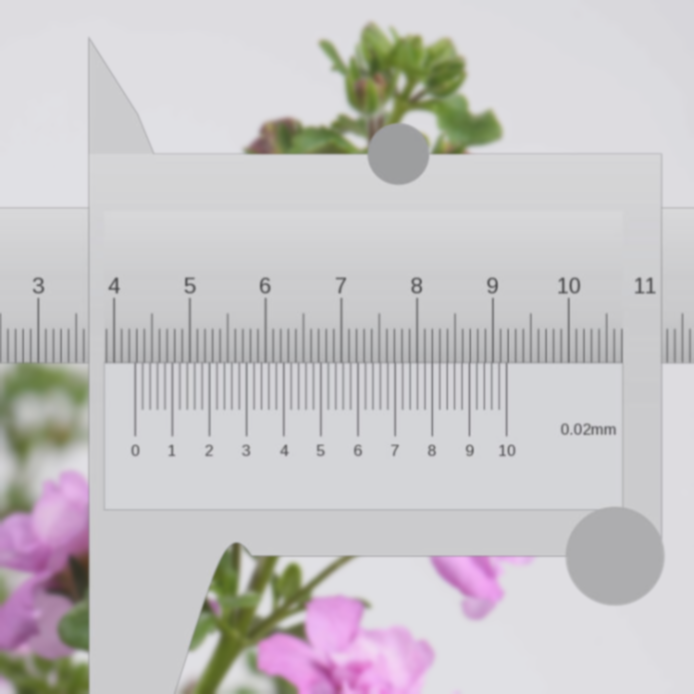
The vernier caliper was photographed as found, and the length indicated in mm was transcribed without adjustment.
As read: 42.8 mm
